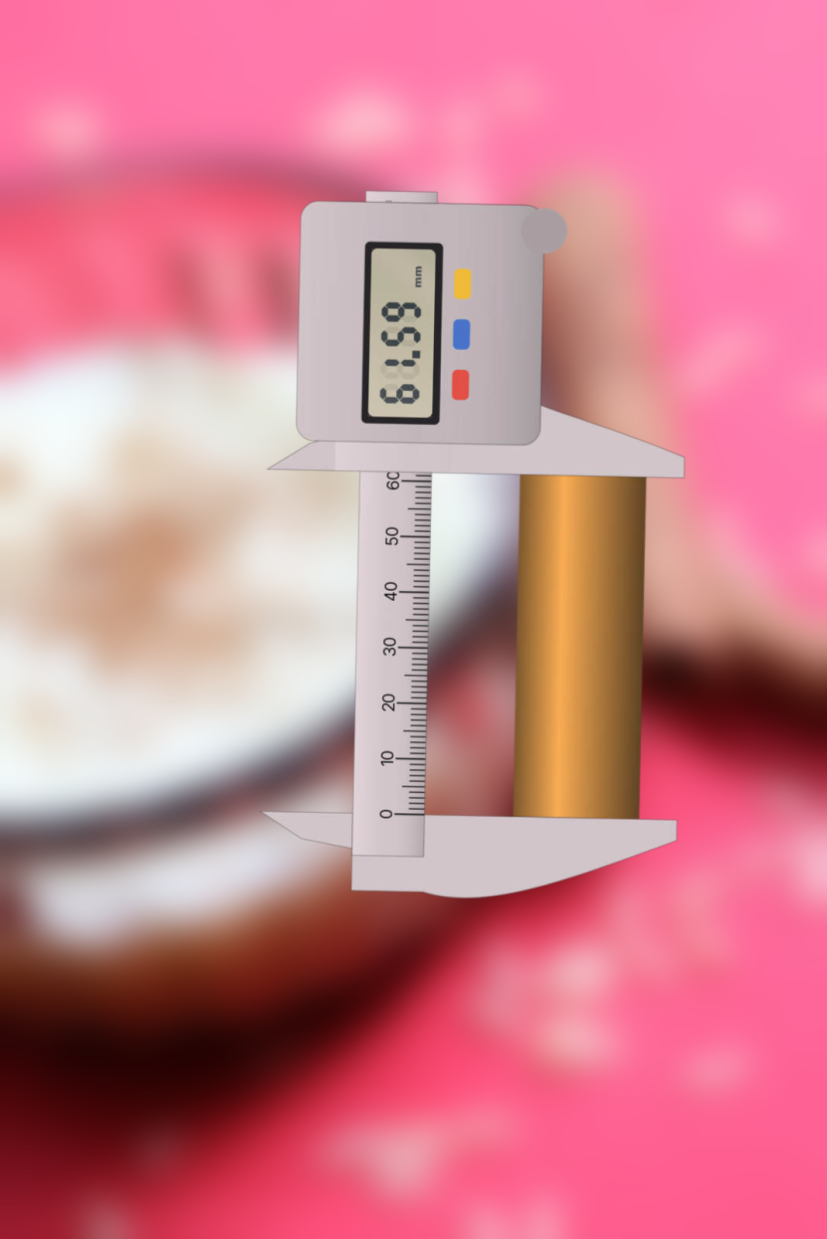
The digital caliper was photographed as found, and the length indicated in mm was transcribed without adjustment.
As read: 61.59 mm
